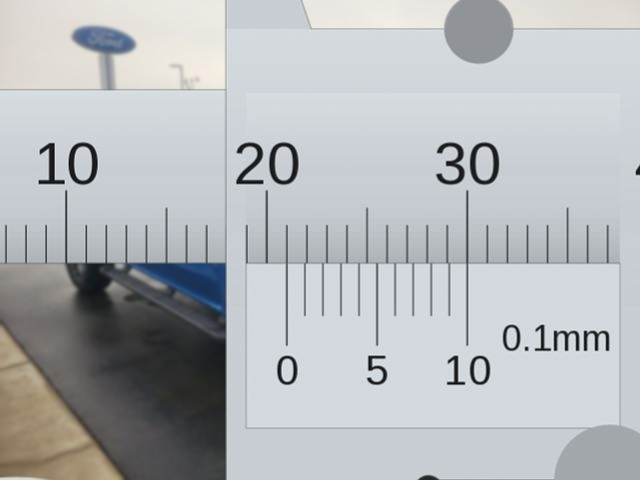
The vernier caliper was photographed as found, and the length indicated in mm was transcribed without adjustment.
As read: 21.0 mm
